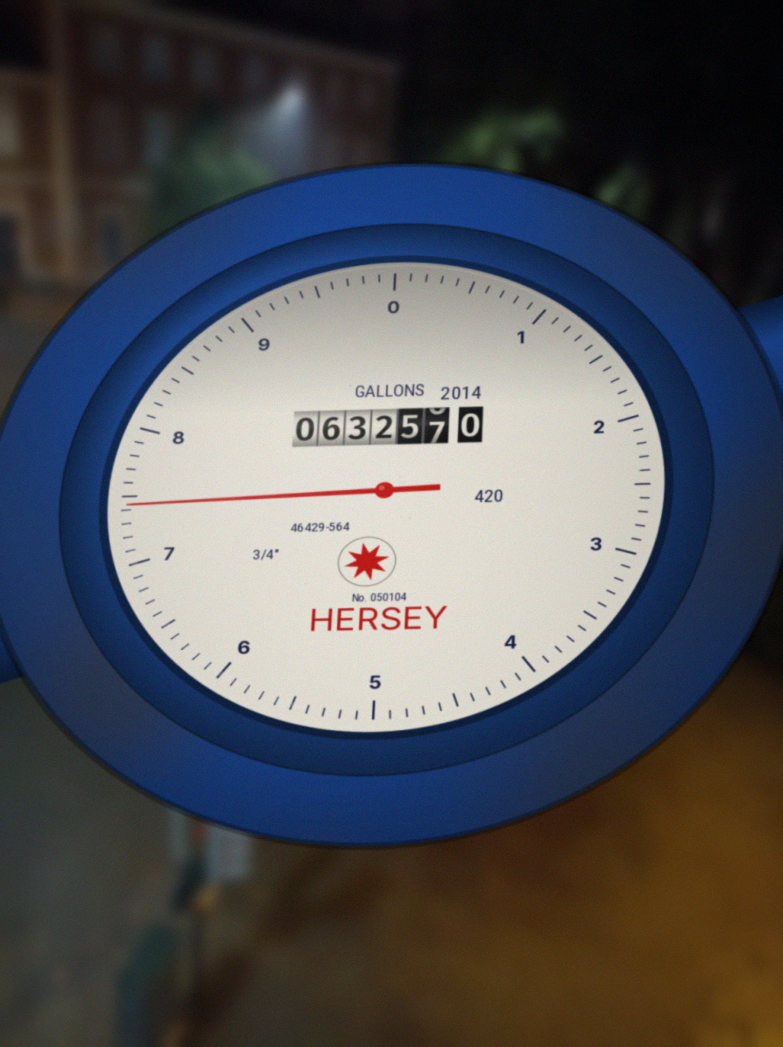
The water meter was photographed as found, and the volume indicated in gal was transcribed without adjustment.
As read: 632567.4 gal
